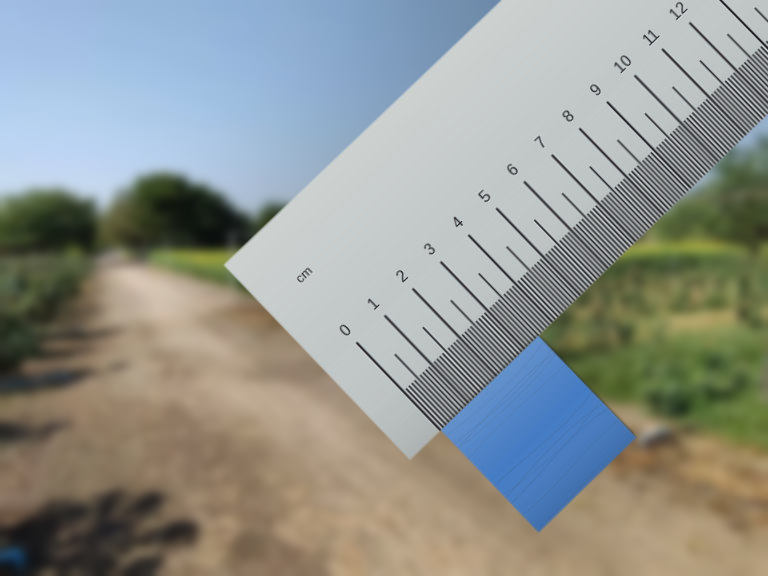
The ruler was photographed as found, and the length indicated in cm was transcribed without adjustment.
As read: 3.5 cm
